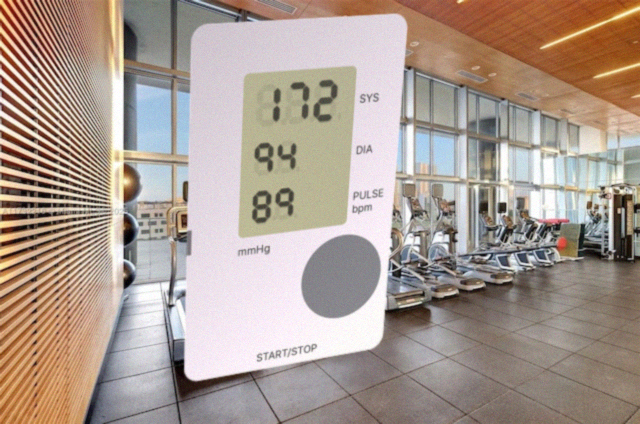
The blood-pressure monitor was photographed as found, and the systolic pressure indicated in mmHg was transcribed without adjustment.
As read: 172 mmHg
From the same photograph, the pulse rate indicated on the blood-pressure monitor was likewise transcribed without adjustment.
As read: 89 bpm
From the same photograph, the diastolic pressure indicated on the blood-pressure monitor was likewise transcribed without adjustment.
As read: 94 mmHg
